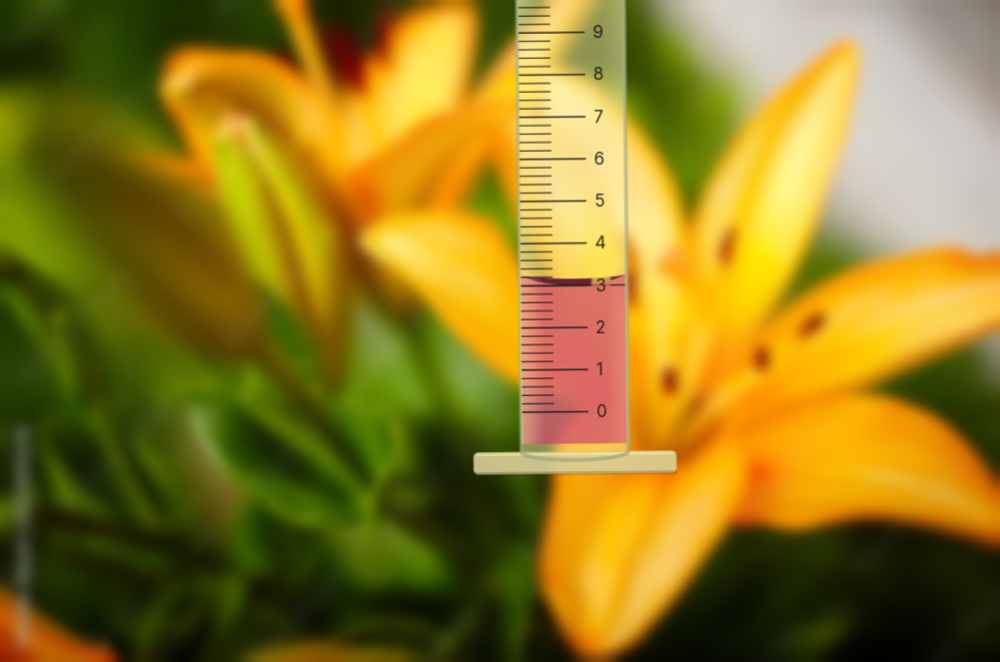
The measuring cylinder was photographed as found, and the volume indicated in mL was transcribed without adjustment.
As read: 3 mL
